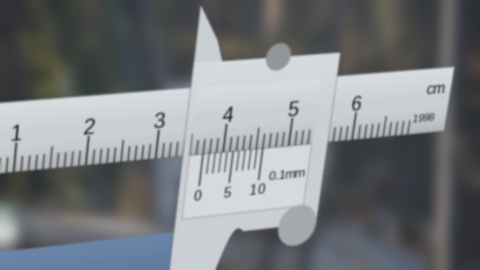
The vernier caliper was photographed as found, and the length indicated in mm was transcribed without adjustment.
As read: 37.0 mm
